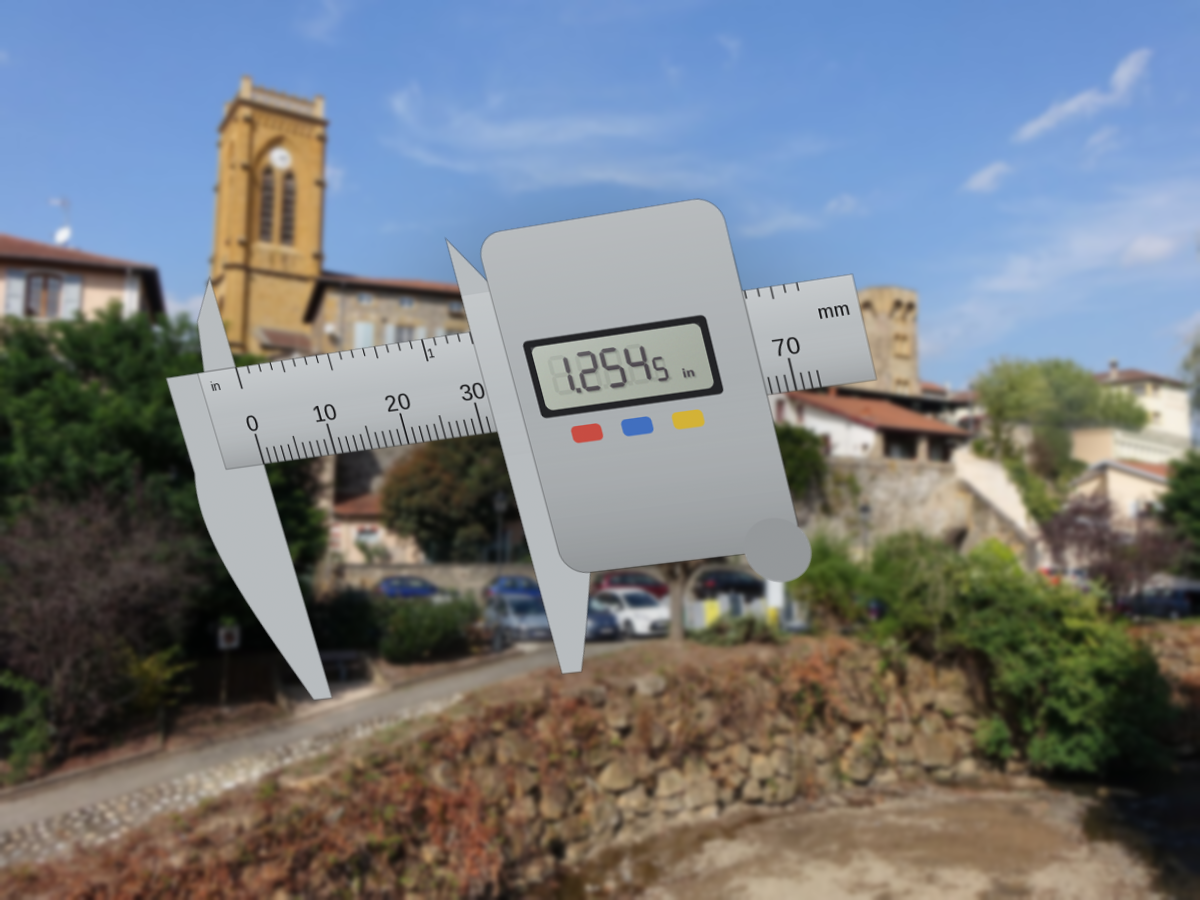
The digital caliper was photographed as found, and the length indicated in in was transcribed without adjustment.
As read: 1.2545 in
